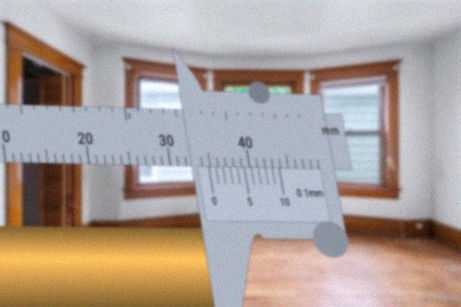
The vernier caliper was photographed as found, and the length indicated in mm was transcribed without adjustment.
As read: 34.8 mm
